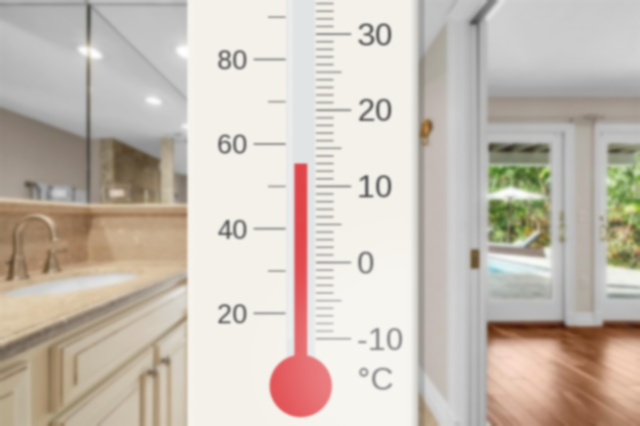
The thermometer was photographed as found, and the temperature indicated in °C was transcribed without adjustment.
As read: 13 °C
